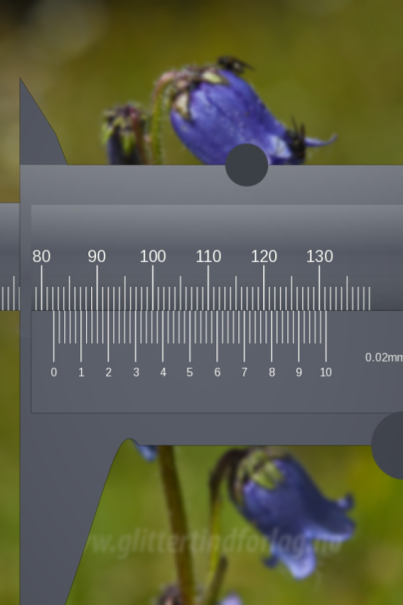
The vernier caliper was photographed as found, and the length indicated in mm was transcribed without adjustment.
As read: 82.2 mm
